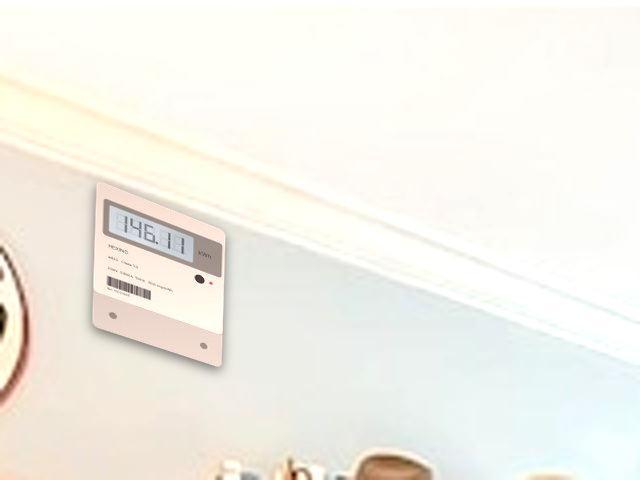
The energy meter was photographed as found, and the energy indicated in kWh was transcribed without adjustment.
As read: 146.11 kWh
